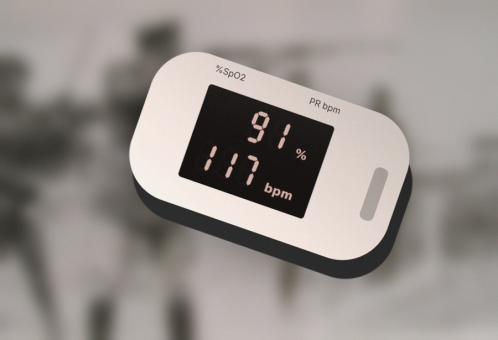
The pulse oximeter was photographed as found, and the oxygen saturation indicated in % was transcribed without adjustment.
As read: 91 %
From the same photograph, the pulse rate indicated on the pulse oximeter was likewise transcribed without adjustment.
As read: 117 bpm
